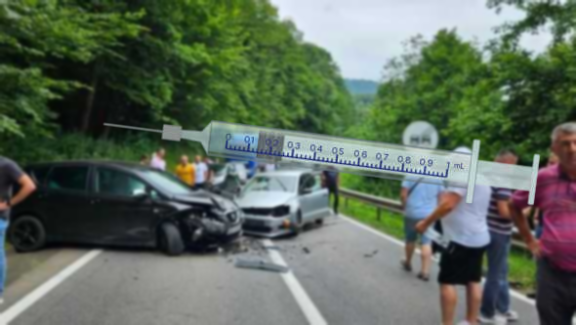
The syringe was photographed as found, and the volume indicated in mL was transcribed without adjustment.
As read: 0.14 mL
